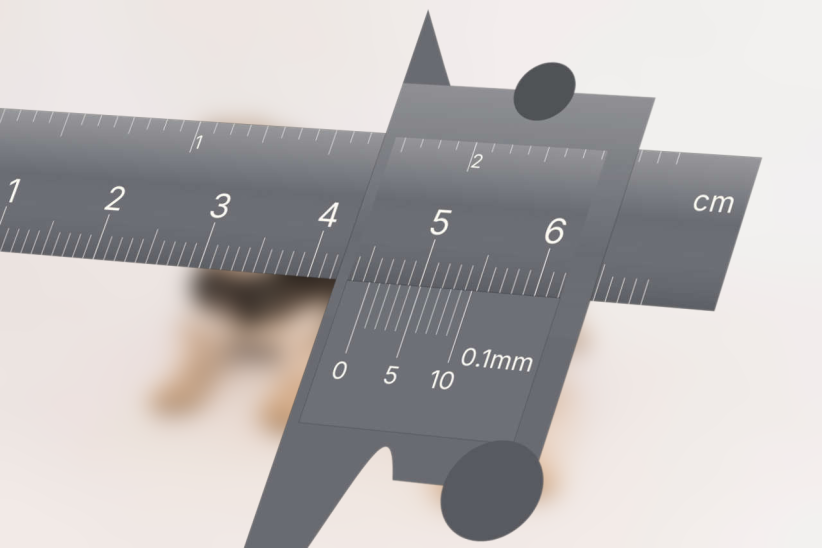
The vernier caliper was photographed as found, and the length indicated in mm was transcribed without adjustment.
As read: 45.6 mm
